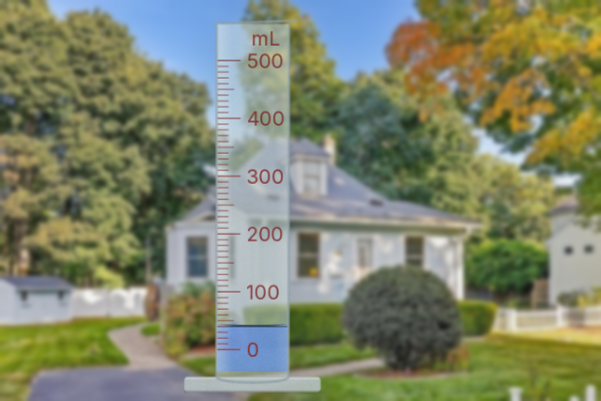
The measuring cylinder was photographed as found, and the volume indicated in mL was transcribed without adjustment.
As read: 40 mL
